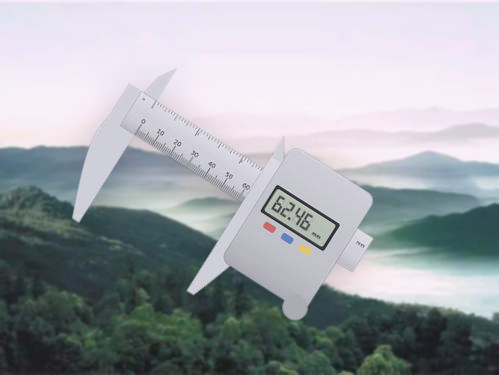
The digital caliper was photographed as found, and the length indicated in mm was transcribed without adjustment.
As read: 62.46 mm
